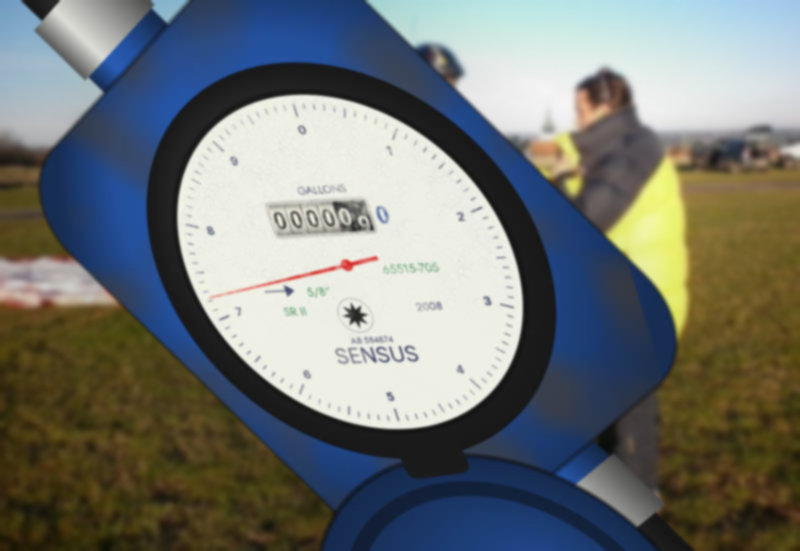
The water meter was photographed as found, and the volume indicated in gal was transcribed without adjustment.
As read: 87.2 gal
